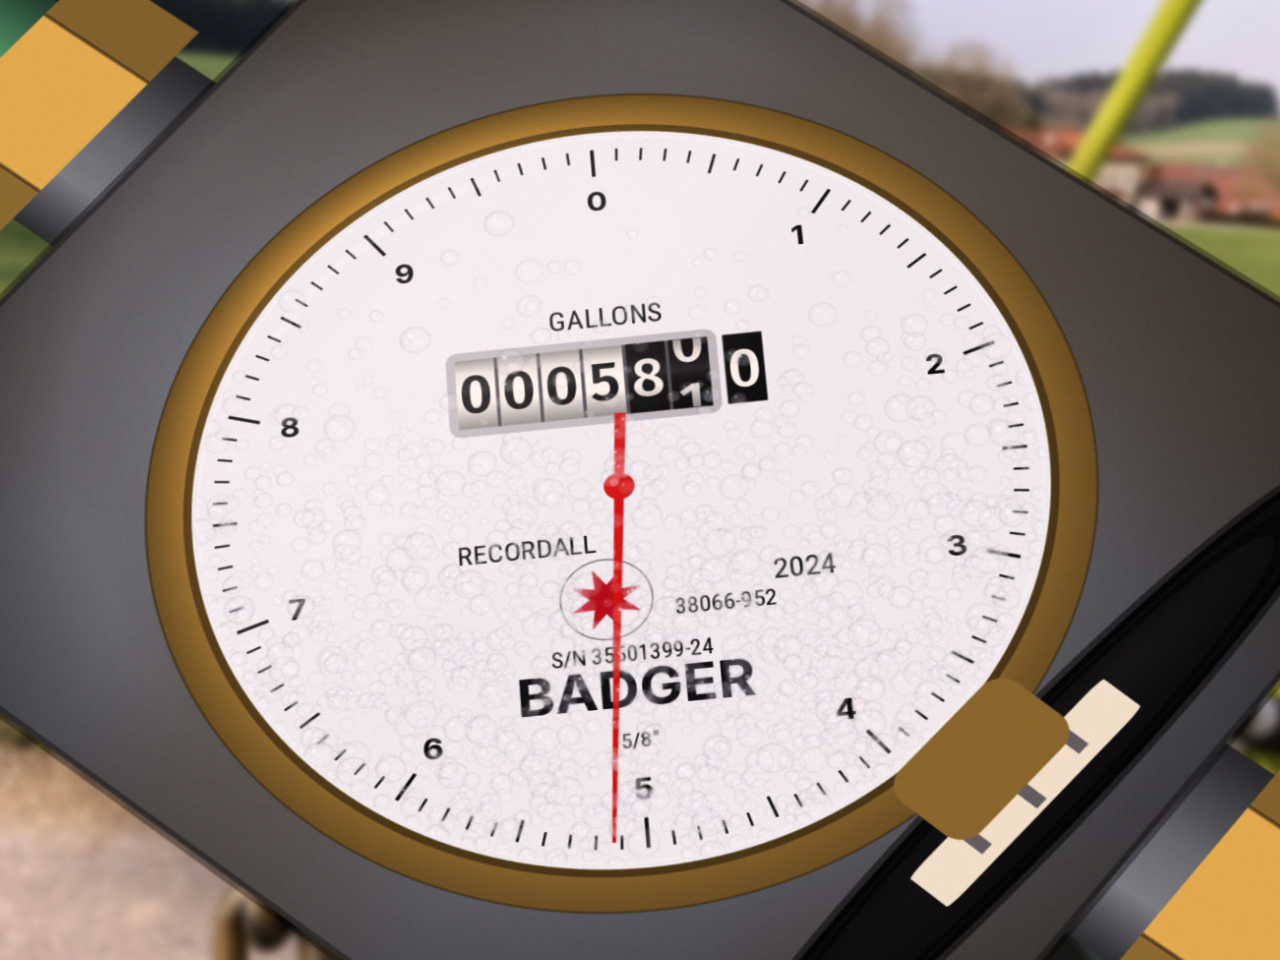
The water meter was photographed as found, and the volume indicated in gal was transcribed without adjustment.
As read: 5805.1 gal
